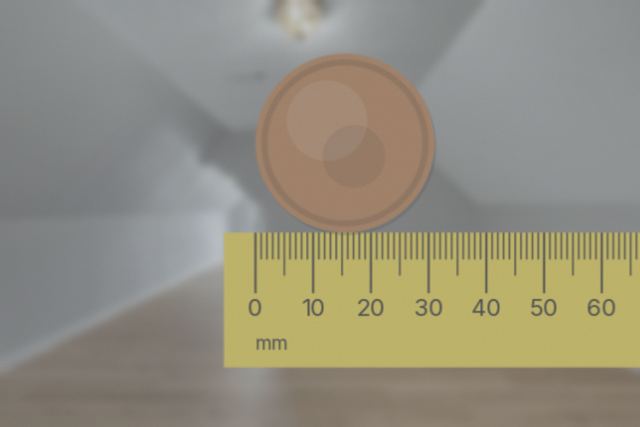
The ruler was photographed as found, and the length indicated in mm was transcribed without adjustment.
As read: 31 mm
